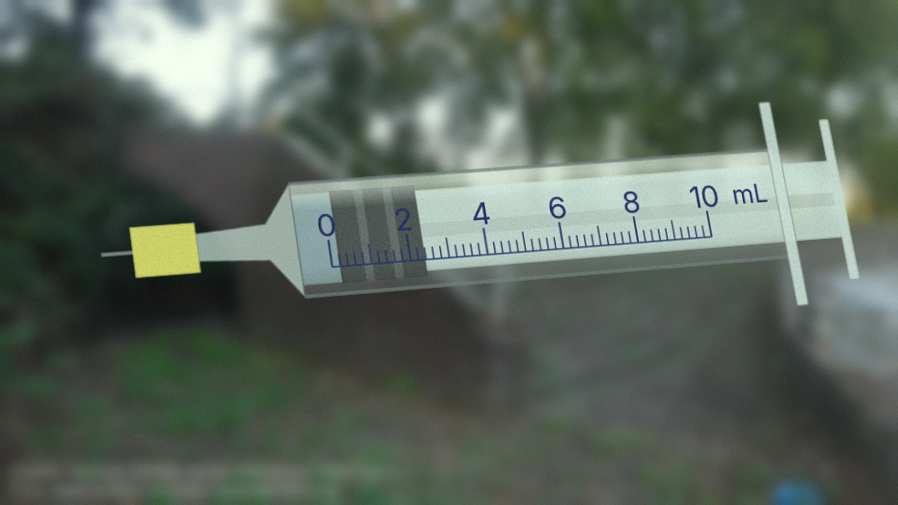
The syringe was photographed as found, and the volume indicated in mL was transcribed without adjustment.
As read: 0.2 mL
